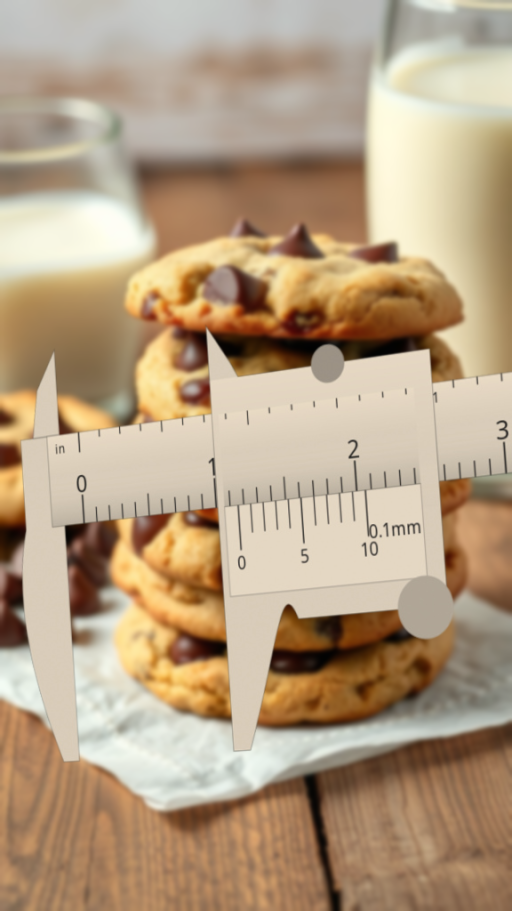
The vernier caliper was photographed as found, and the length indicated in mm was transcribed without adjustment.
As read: 11.6 mm
